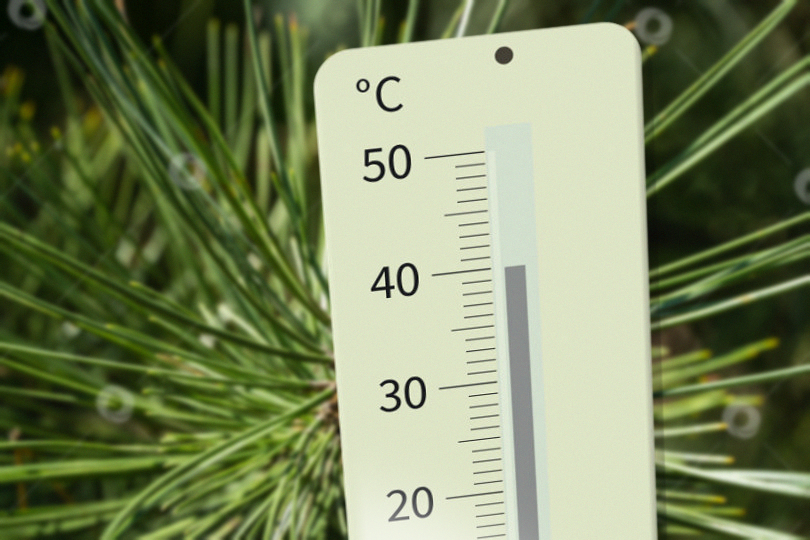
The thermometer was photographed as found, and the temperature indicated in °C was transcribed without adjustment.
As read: 40 °C
